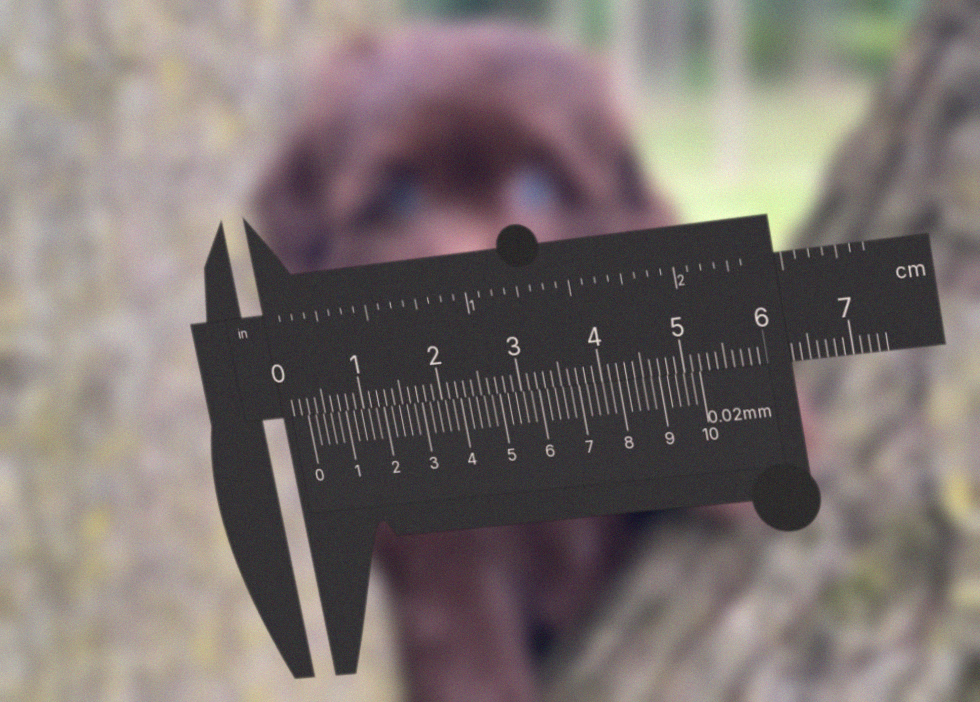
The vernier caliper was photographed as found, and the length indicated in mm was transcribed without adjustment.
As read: 2.8 mm
